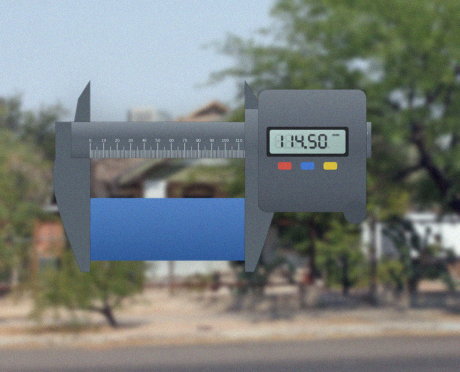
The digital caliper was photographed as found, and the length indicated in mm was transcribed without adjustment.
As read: 114.50 mm
